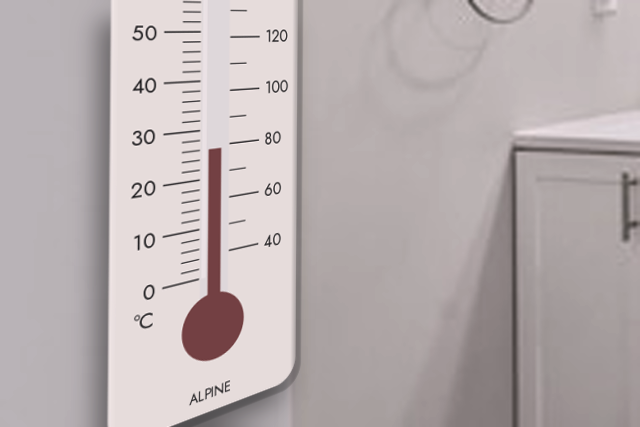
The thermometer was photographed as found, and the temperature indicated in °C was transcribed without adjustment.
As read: 26 °C
